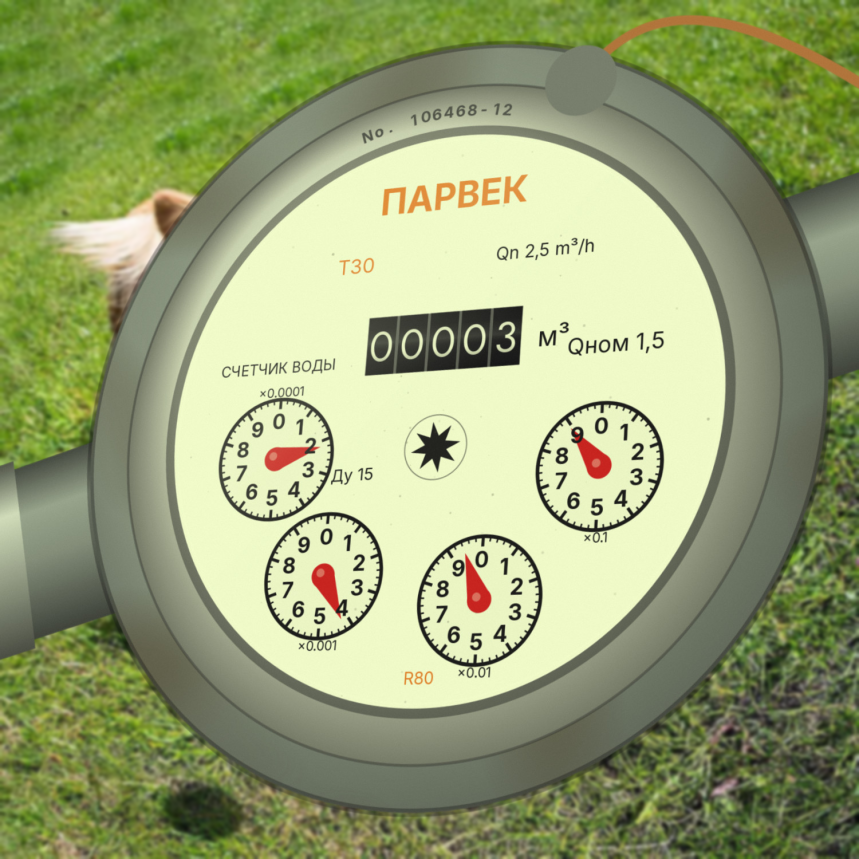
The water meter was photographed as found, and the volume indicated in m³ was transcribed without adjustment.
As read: 3.8942 m³
